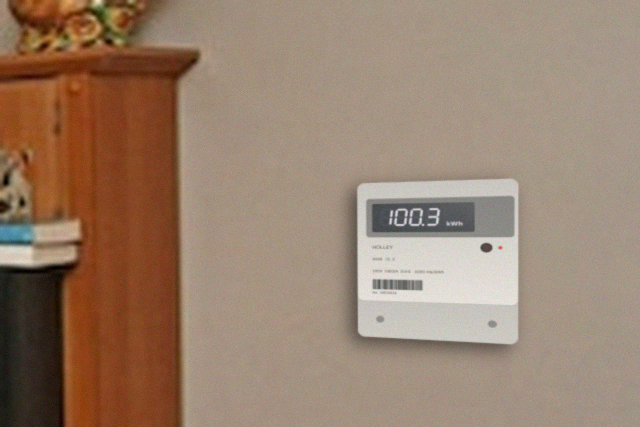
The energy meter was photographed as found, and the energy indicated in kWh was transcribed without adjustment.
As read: 100.3 kWh
